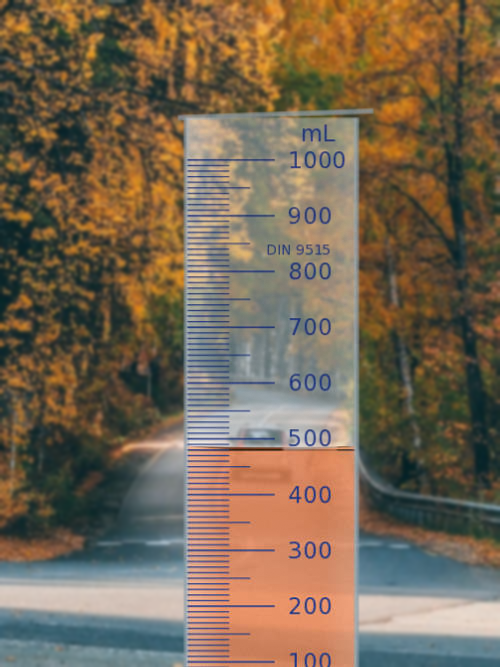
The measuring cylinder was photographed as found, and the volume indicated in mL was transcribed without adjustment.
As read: 480 mL
